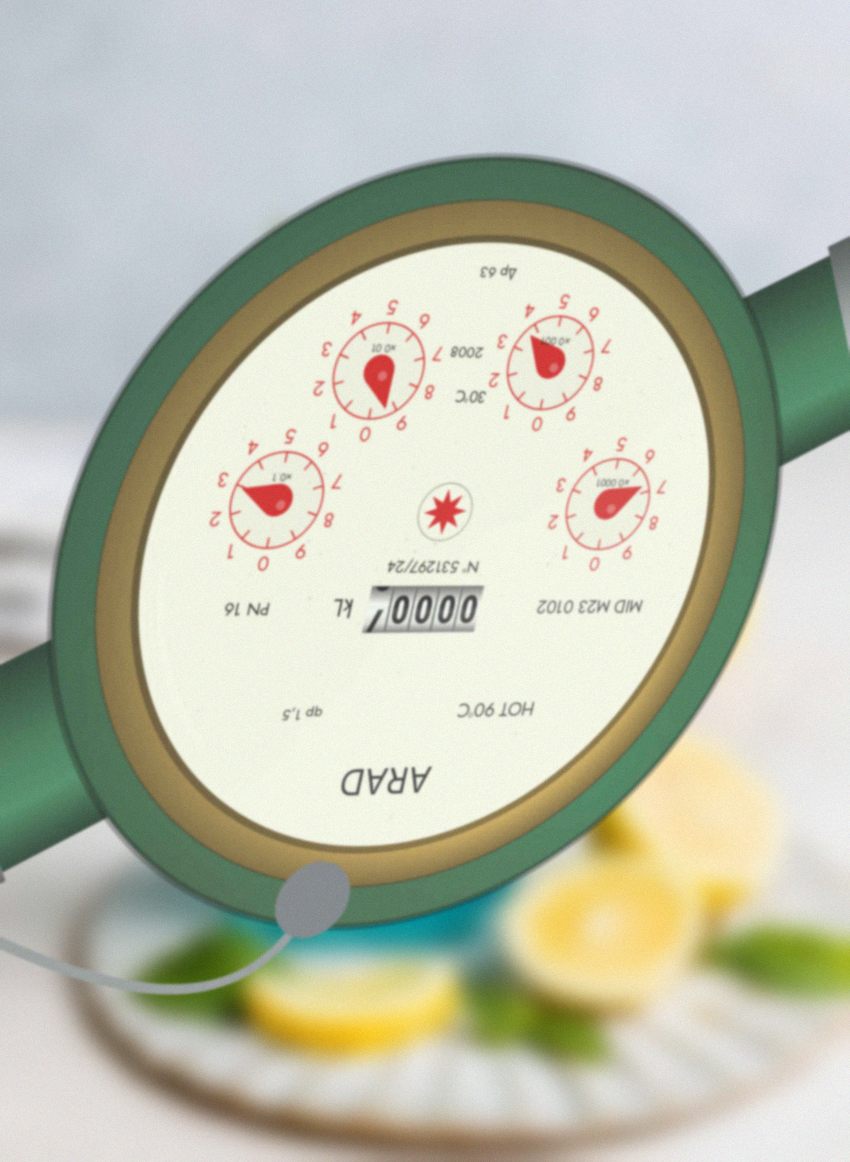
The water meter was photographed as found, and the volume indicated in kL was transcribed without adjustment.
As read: 7.2936 kL
